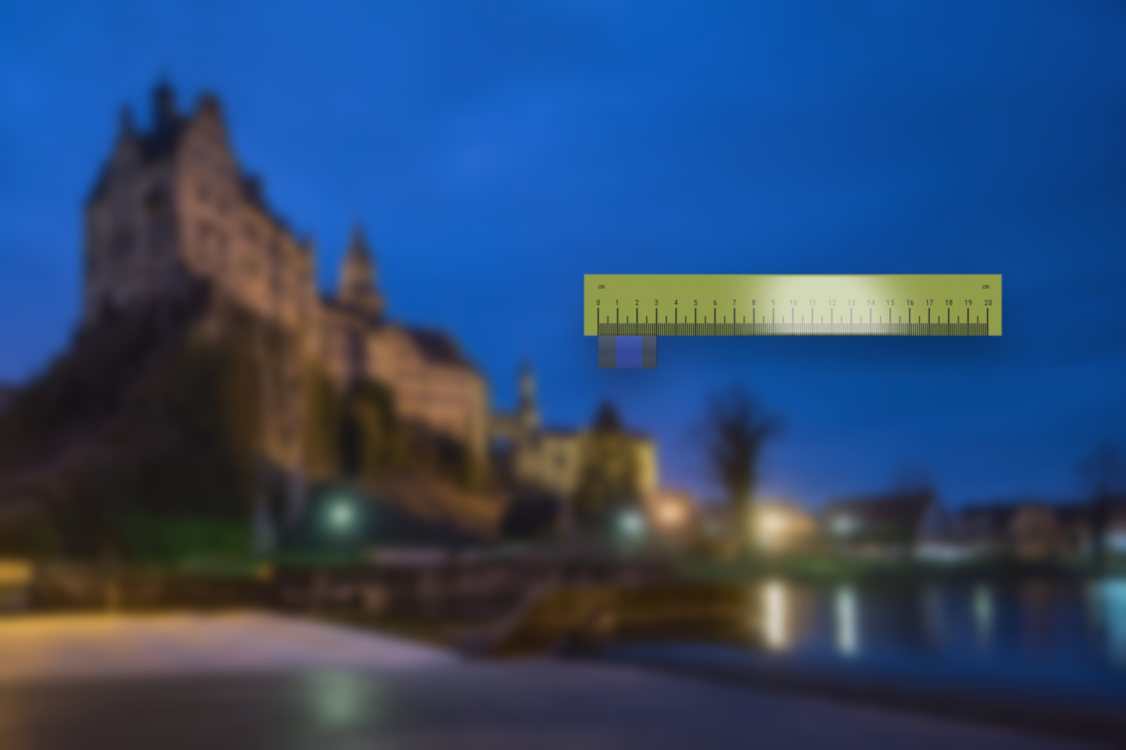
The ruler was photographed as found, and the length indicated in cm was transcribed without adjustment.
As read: 3 cm
